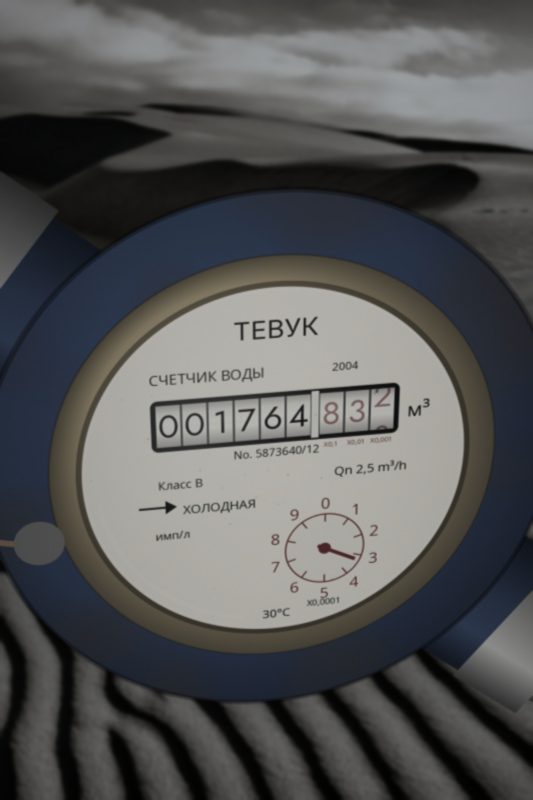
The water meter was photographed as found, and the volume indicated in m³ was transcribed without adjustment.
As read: 1764.8323 m³
